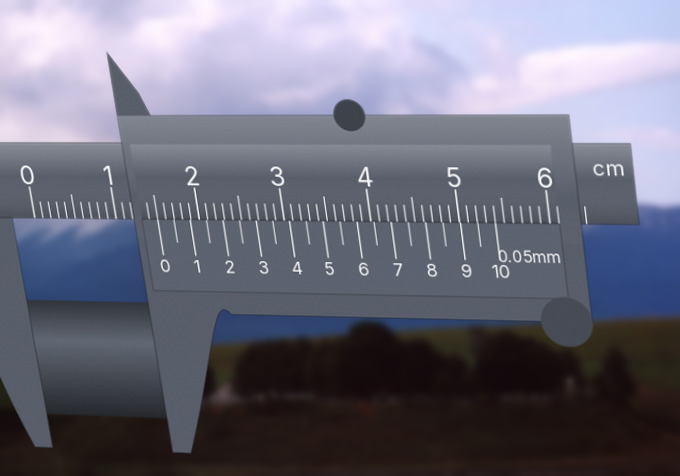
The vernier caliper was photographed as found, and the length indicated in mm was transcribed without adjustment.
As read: 15.0 mm
